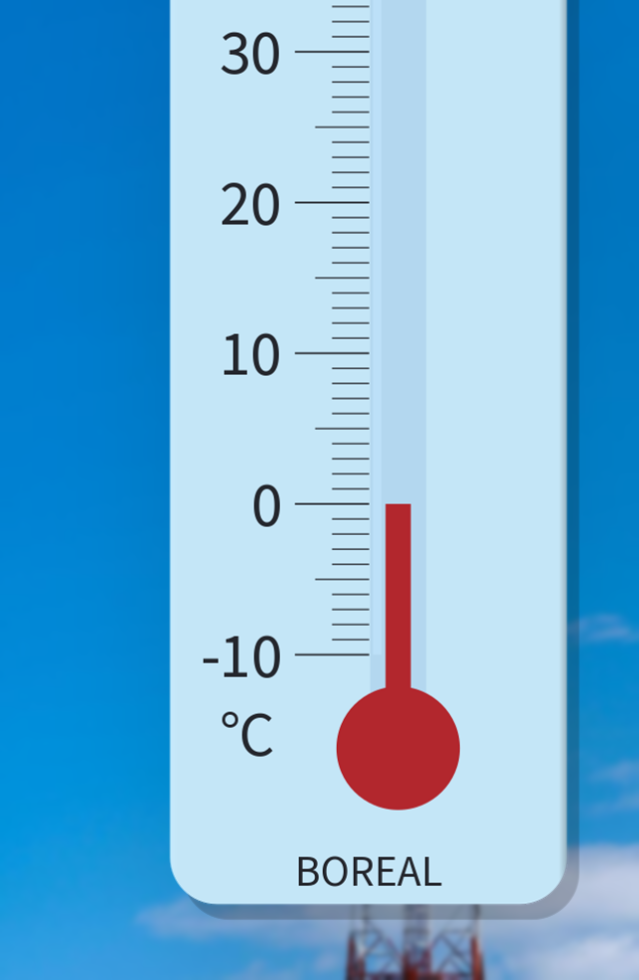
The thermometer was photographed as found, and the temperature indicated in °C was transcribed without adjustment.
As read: 0 °C
